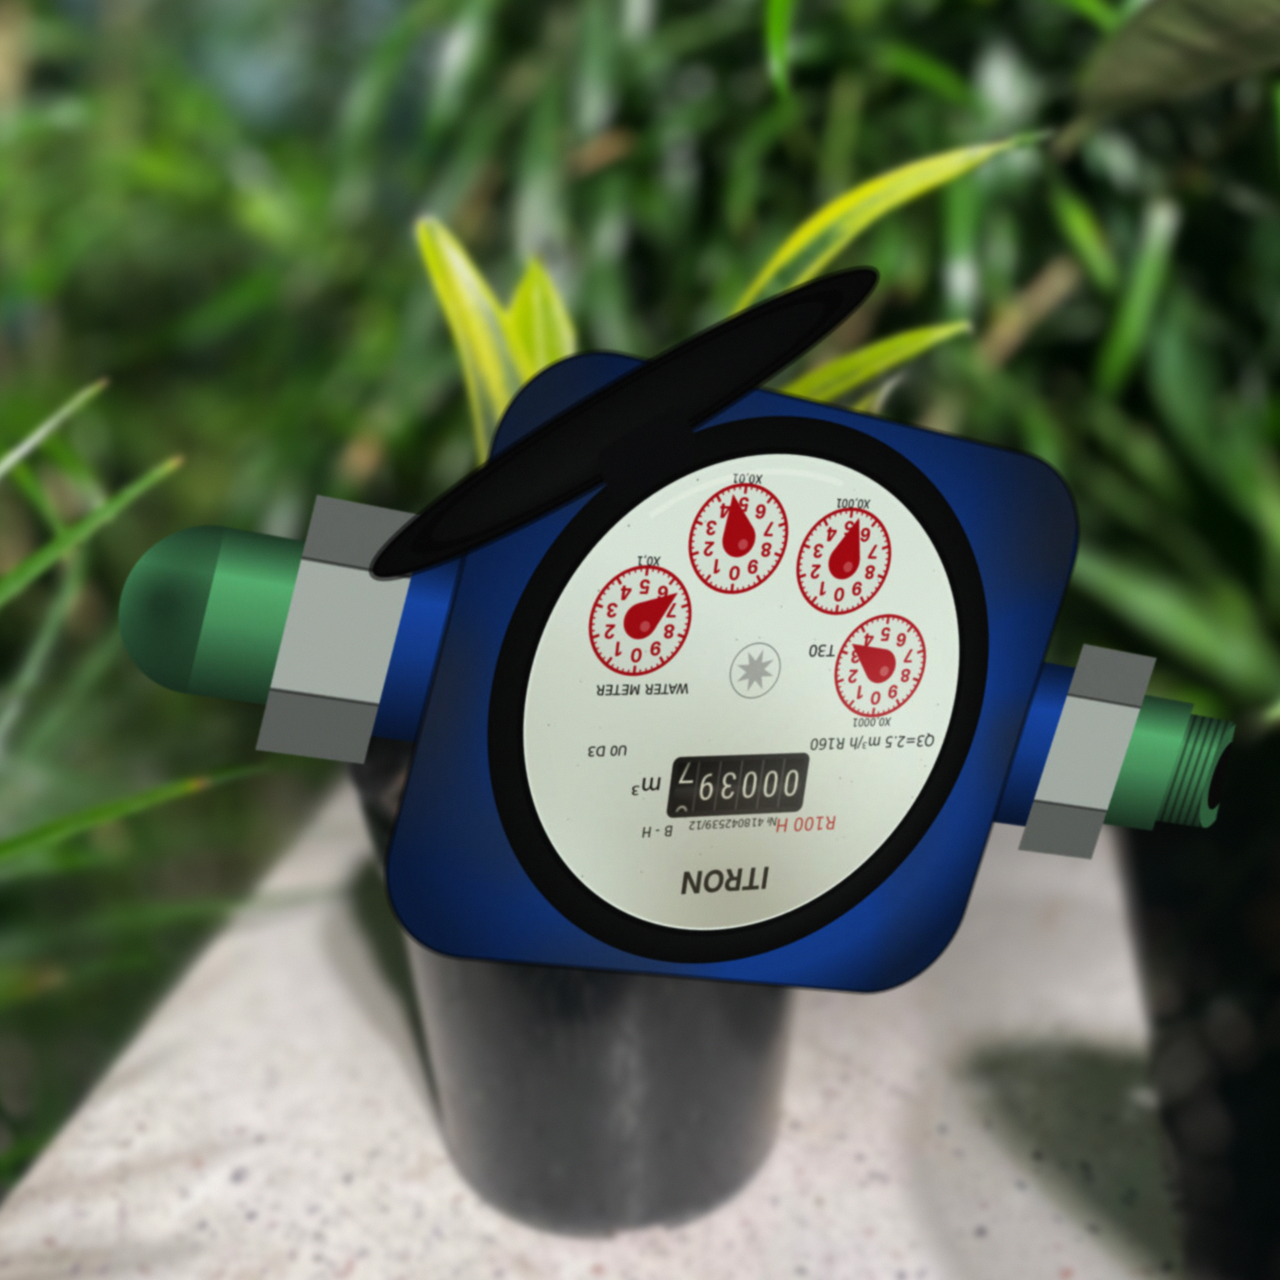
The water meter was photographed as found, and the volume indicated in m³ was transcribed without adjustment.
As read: 396.6453 m³
